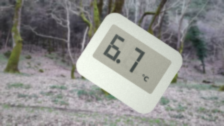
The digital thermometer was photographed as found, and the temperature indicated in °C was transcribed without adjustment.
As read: 6.7 °C
